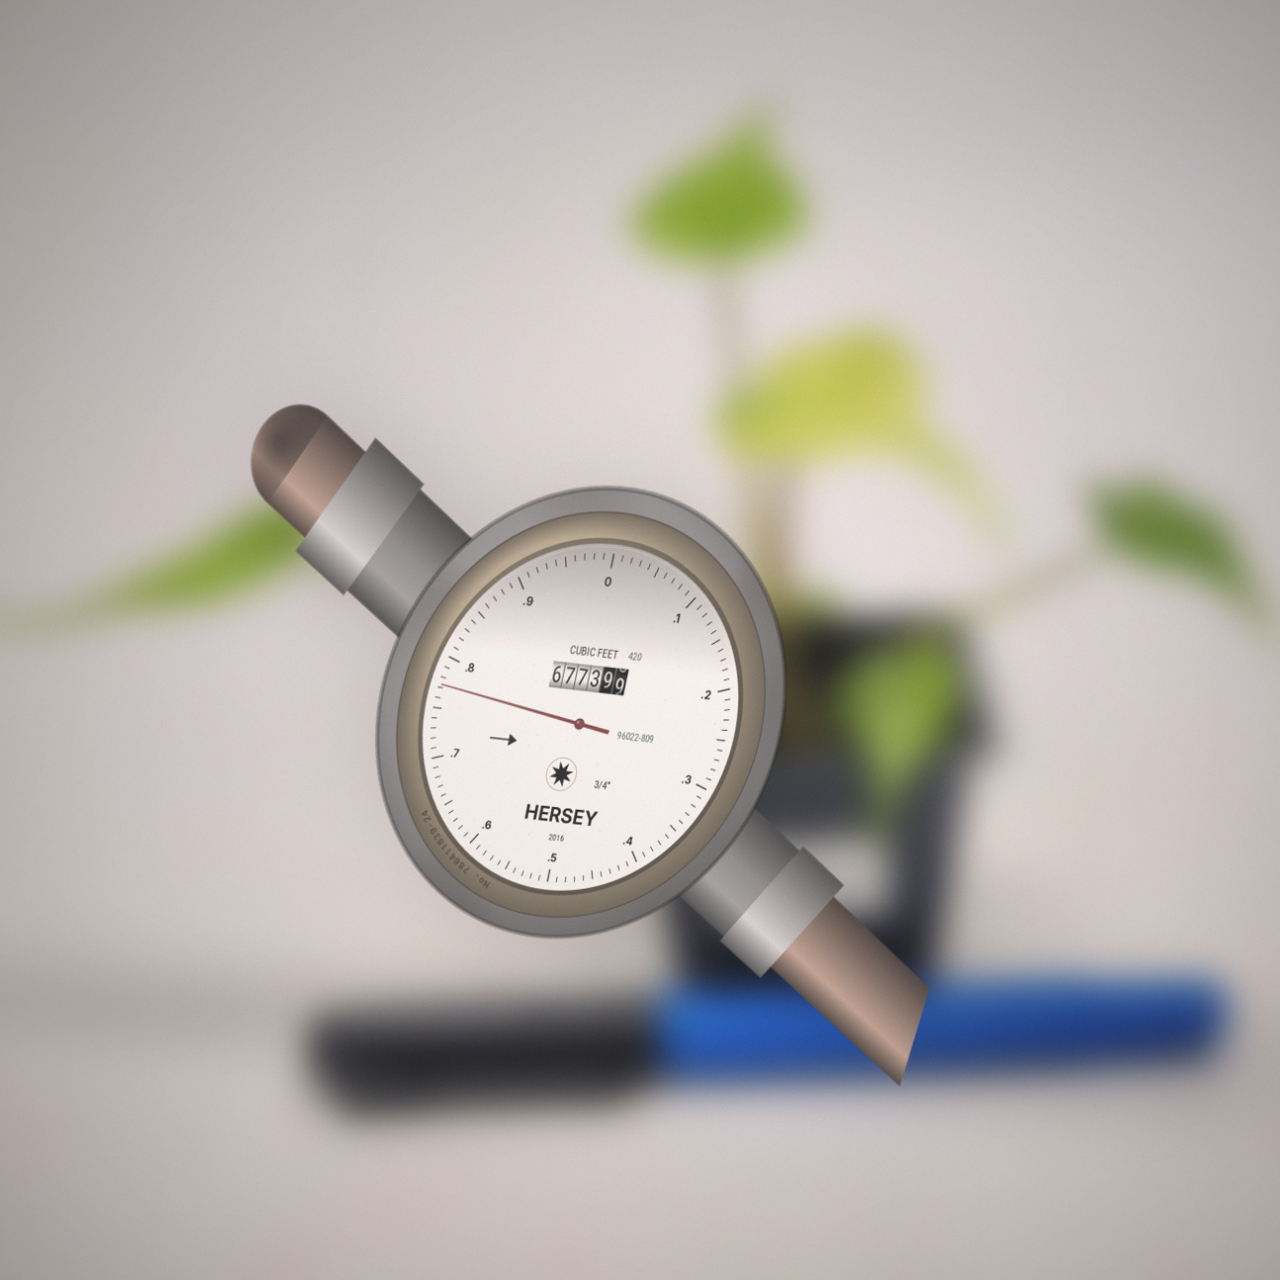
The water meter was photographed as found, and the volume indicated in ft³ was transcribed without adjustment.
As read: 677398.77 ft³
